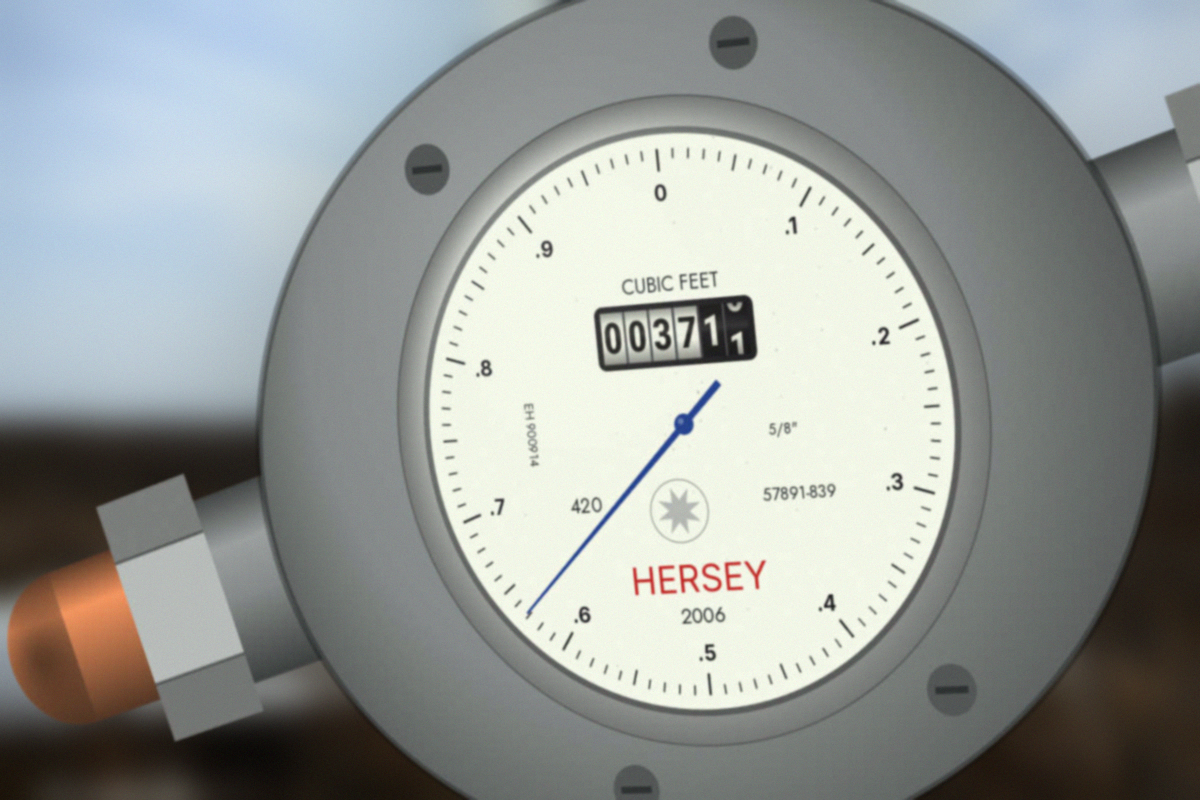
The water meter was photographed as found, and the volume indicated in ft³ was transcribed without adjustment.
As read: 3710.63 ft³
